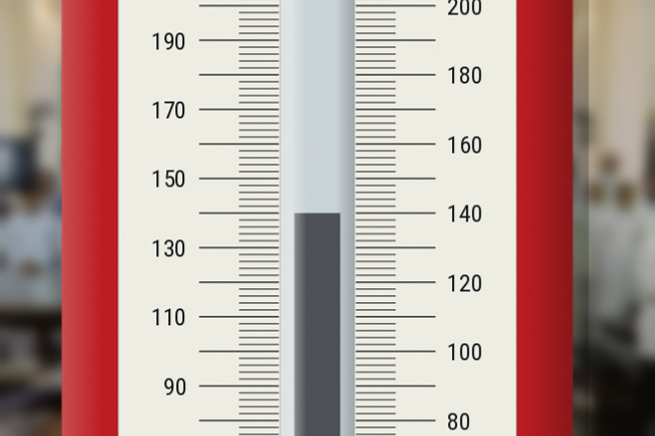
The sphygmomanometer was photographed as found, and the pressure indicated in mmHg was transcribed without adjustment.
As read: 140 mmHg
